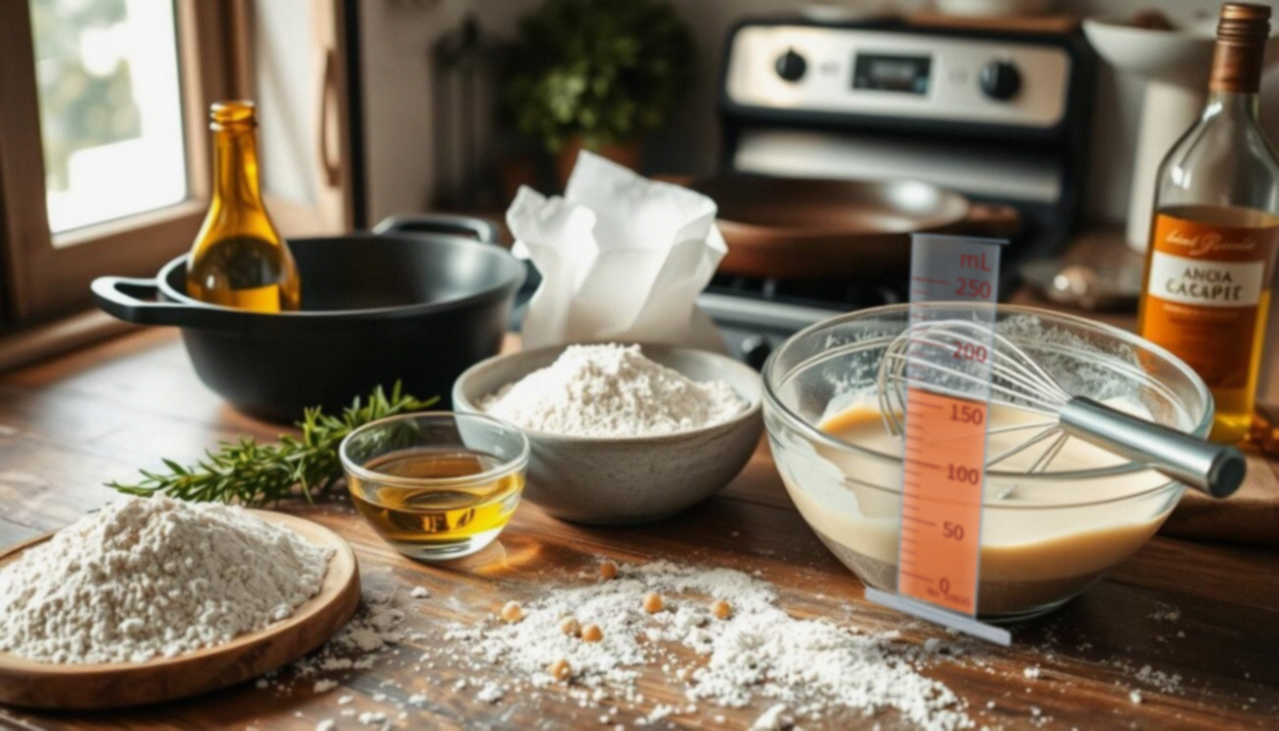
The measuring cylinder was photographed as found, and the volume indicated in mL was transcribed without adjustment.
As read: 160 mL
